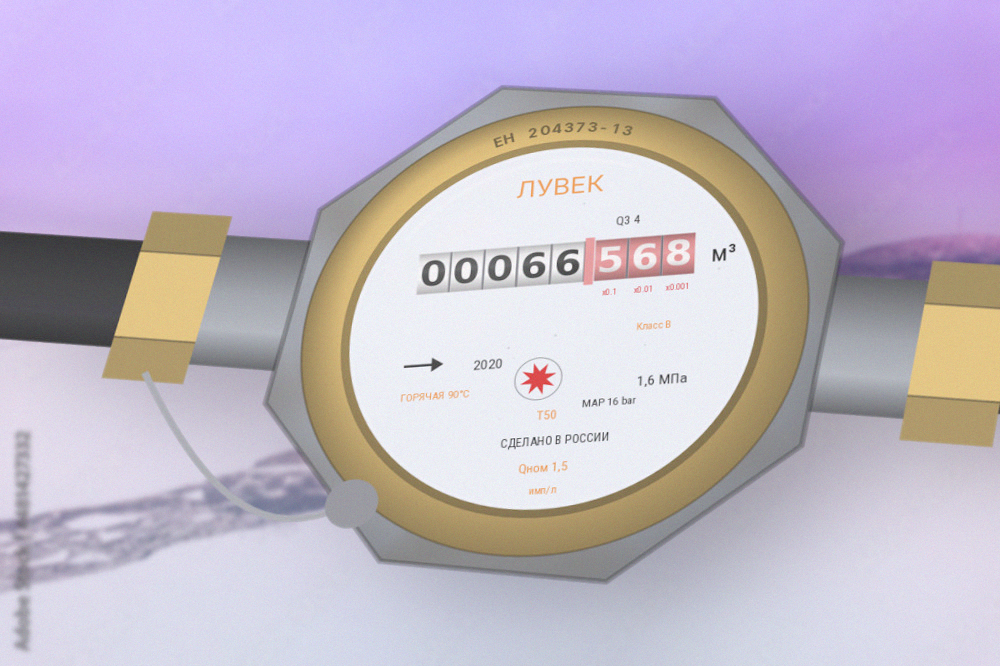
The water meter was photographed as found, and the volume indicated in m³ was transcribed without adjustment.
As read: 66.568 m³
